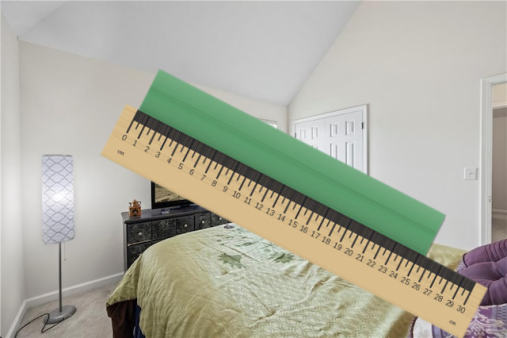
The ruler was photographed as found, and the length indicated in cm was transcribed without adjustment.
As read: 25.5 cm
